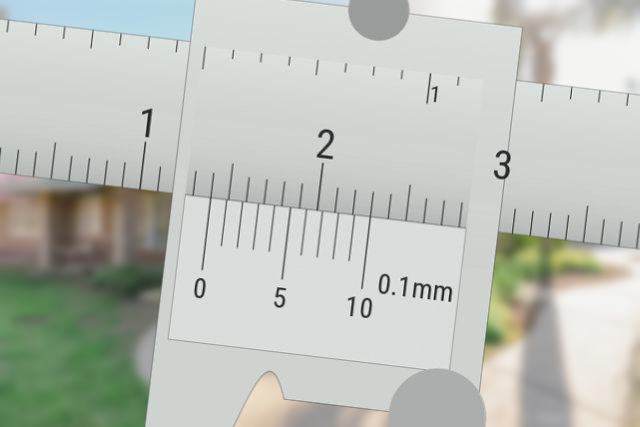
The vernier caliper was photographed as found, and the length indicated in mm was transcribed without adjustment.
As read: 14.0 mm
